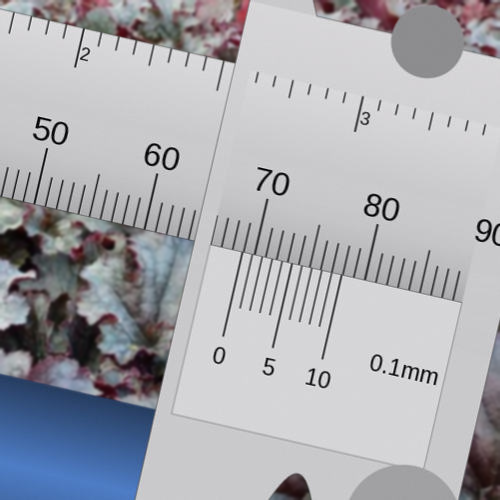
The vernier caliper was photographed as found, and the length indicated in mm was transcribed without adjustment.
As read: 68.9 mm
